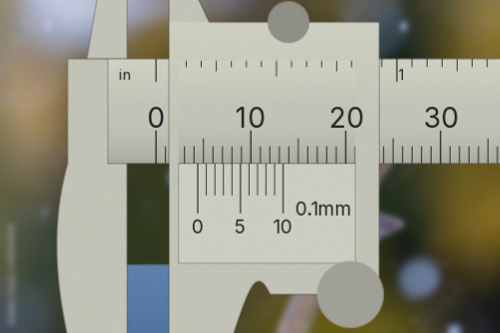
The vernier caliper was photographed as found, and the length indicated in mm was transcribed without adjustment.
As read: 4.4 mm
